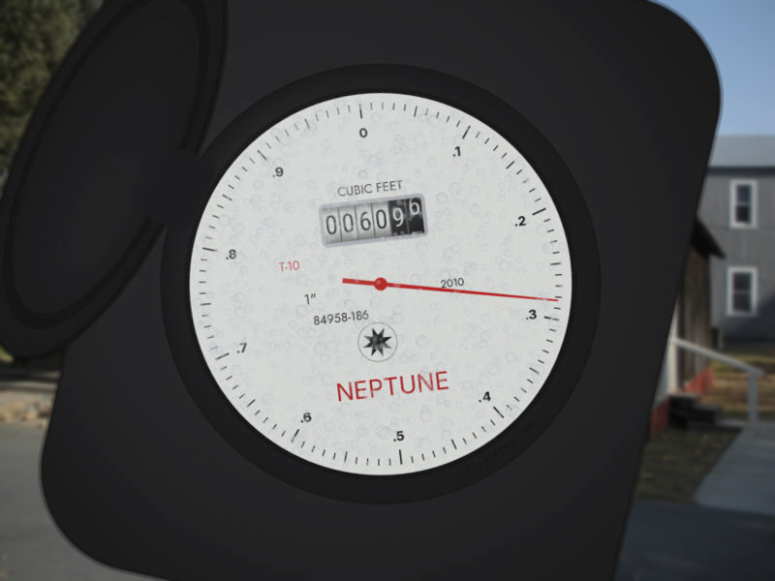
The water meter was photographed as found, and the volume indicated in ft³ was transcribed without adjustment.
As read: 6096.28 ft³
